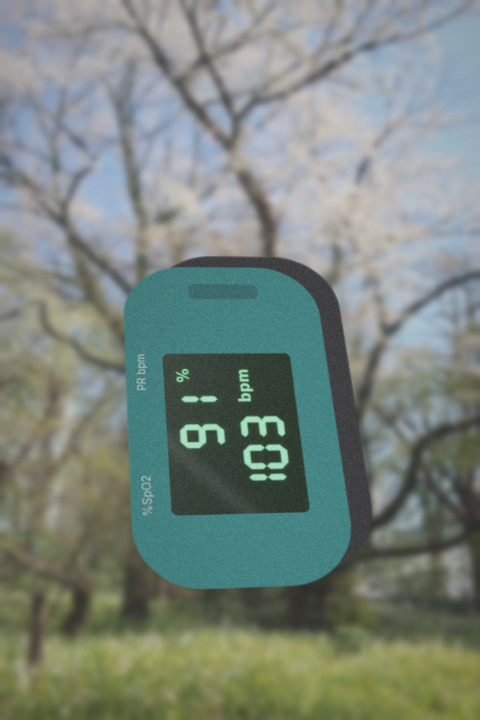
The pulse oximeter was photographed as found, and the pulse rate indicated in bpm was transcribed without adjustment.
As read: 103 bpm
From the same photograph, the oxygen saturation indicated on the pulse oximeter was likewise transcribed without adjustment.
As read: 91 %
